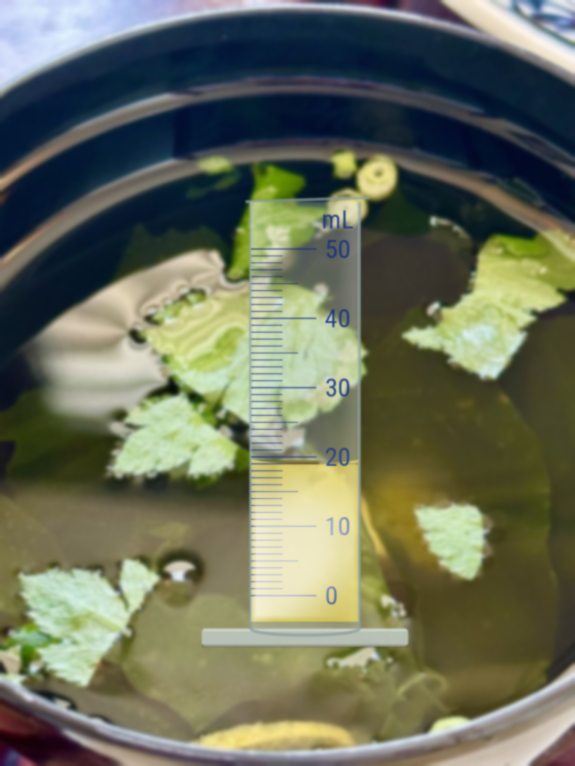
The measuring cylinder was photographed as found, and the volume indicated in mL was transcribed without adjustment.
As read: 19 mL
